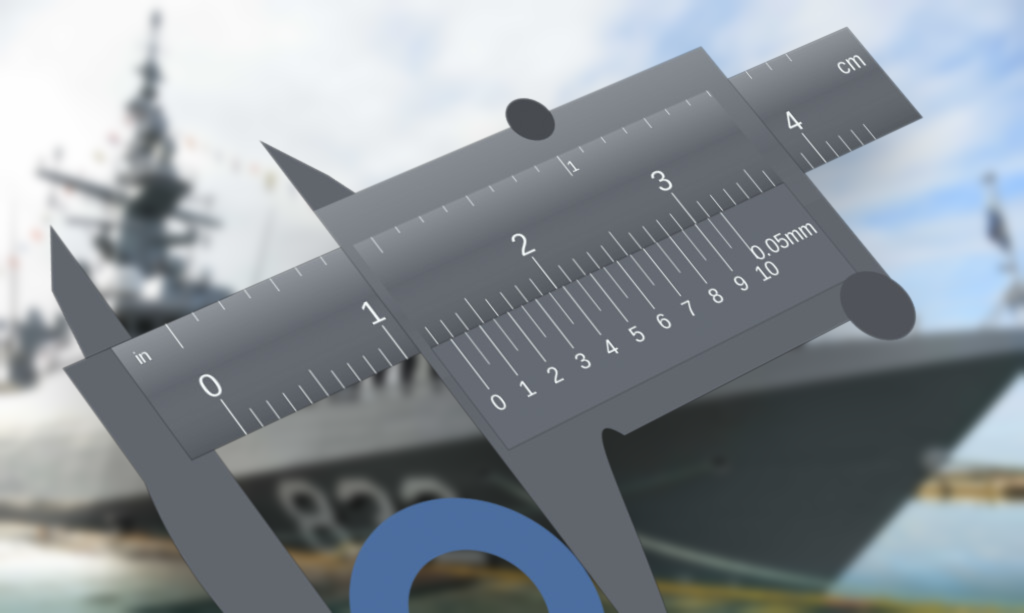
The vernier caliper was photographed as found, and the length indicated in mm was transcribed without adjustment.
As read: 12.8 mm
